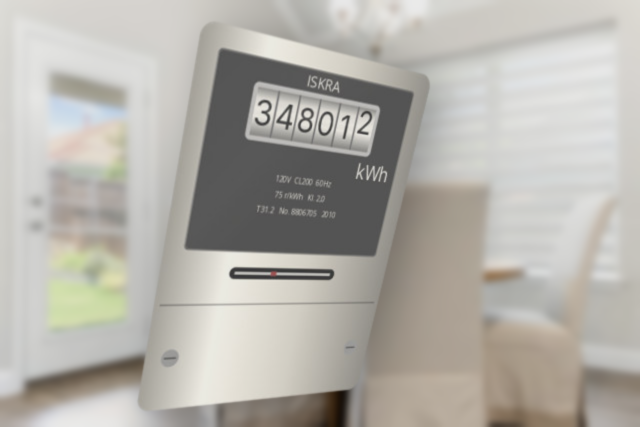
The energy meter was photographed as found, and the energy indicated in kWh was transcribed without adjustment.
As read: 348012 kWh
